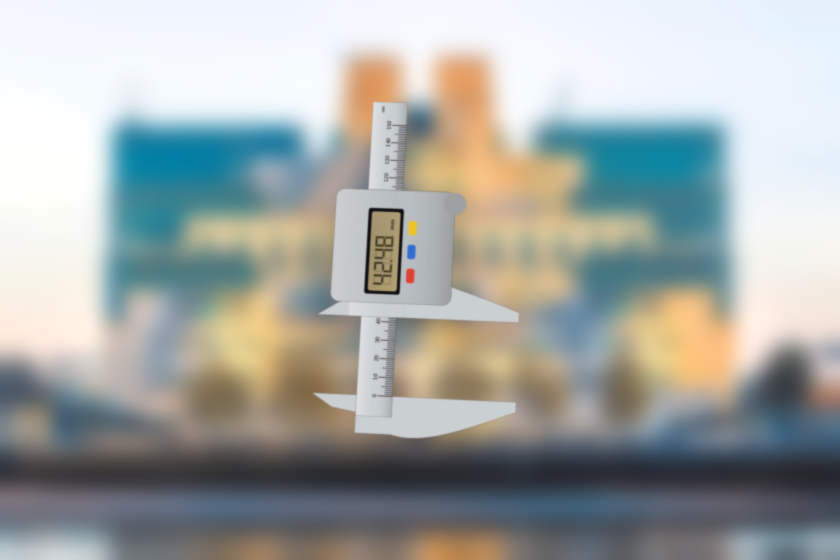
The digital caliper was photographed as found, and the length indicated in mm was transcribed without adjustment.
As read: 42.48 mm
